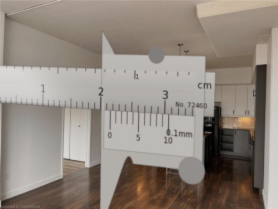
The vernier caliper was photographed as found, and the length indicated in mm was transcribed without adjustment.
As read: 21.6 mm
